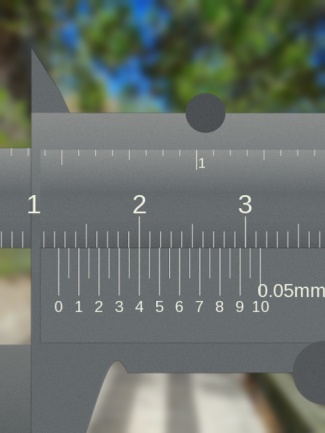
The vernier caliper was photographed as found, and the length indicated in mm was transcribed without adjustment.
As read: 12.4 mm
